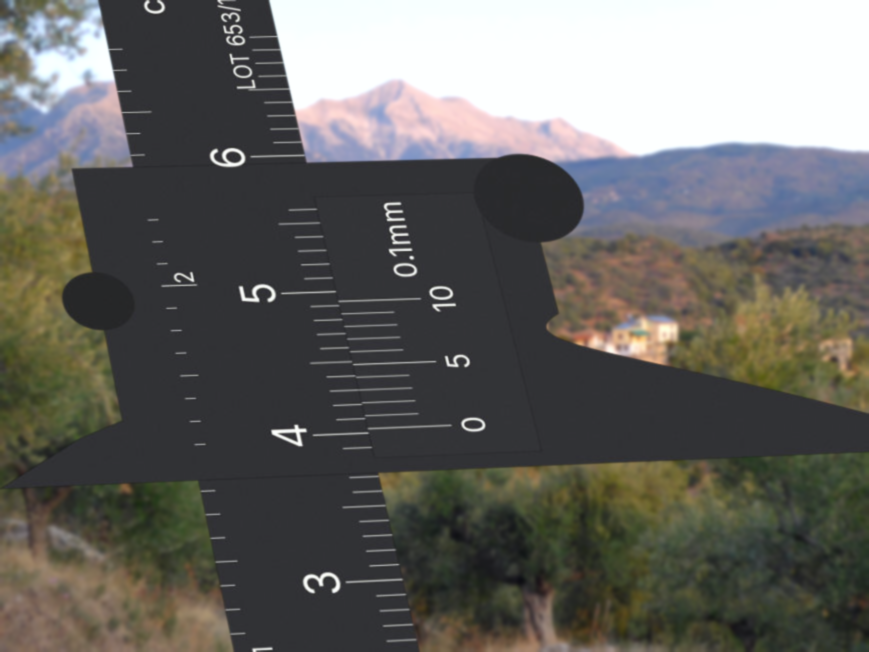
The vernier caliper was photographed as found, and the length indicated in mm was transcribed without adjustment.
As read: 40.3 mm
